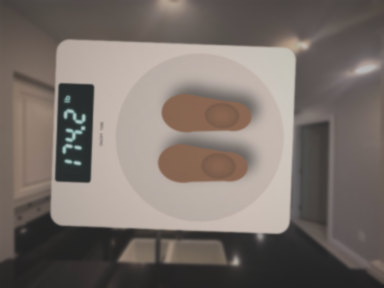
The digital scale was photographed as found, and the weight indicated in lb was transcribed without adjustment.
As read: 174.2 lb
